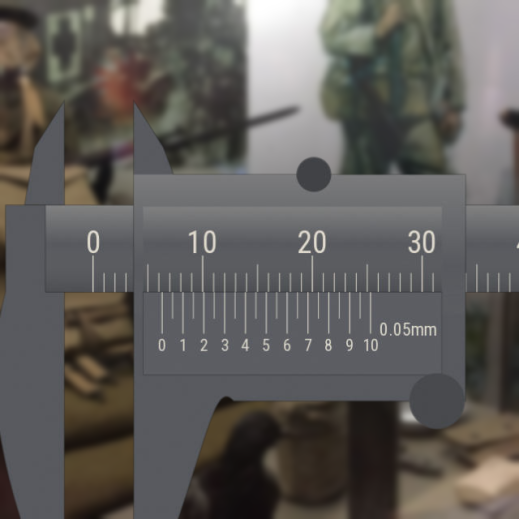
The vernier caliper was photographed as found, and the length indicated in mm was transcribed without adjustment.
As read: 6.3 mm
